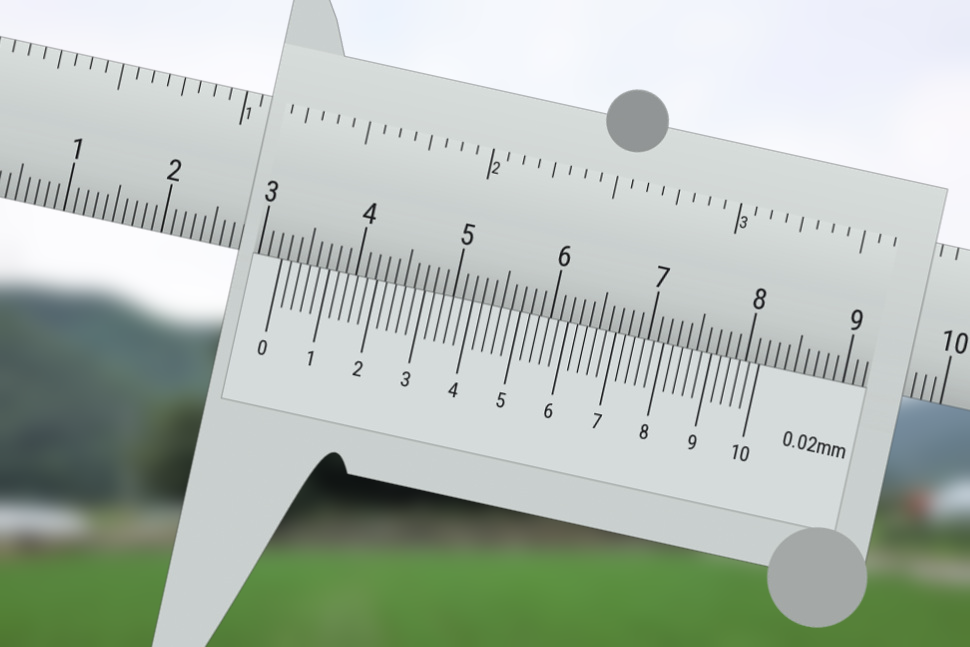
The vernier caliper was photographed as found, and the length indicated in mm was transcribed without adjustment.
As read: 32.4 mm
